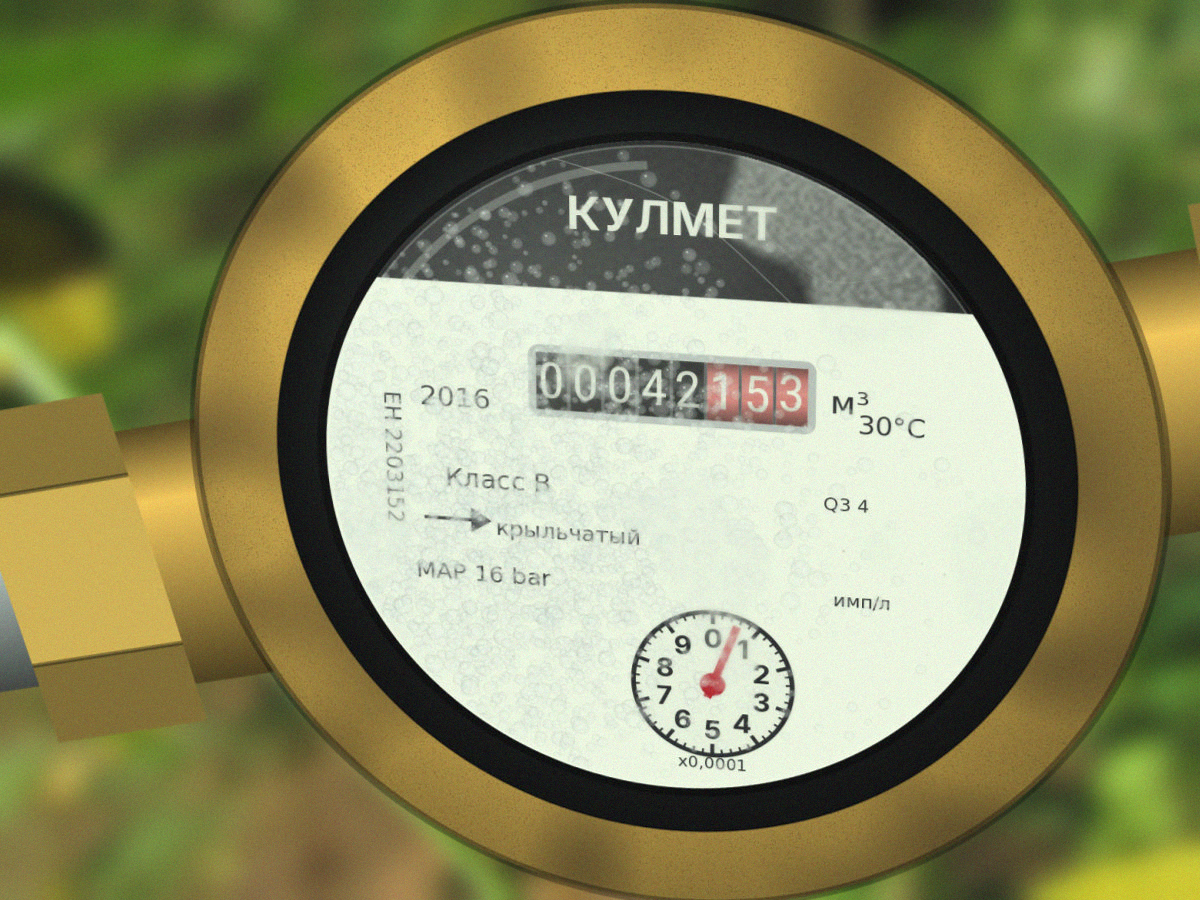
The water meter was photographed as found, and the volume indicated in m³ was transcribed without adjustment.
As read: 42.1530 m³
